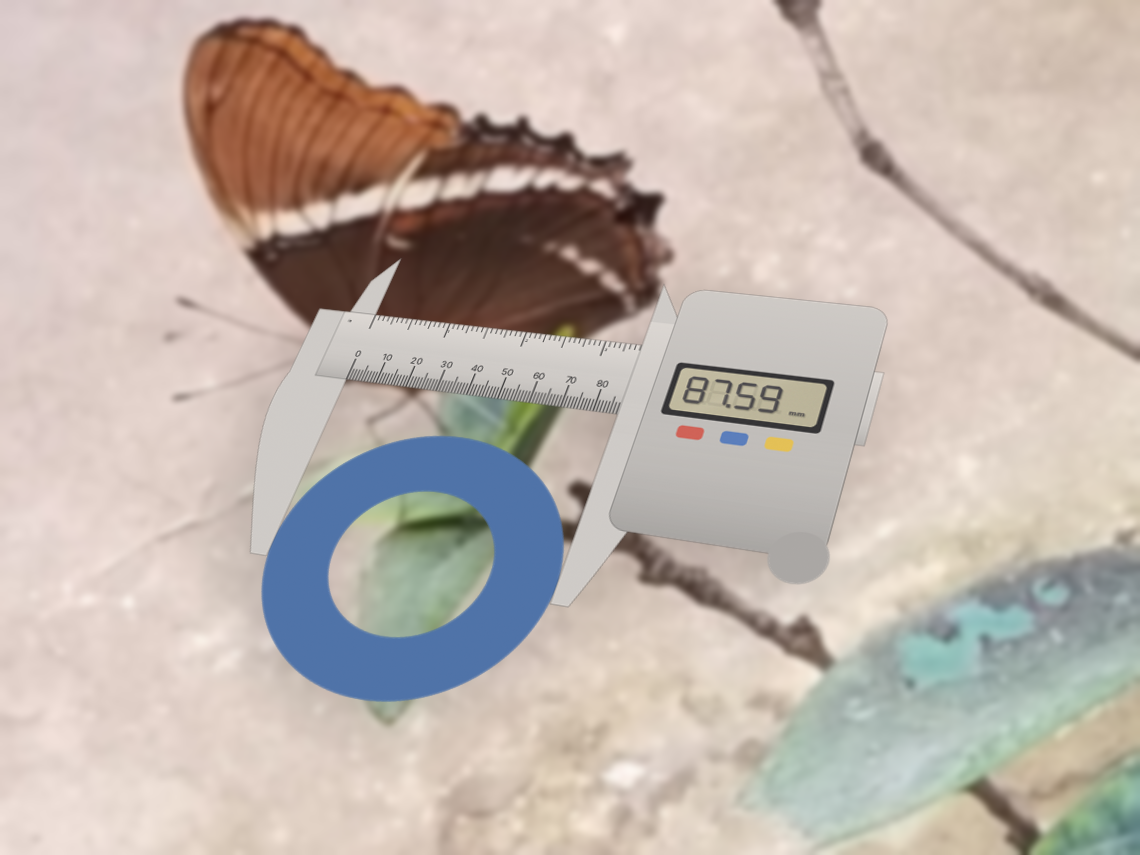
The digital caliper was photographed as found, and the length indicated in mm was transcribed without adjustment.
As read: 87.59 mm
